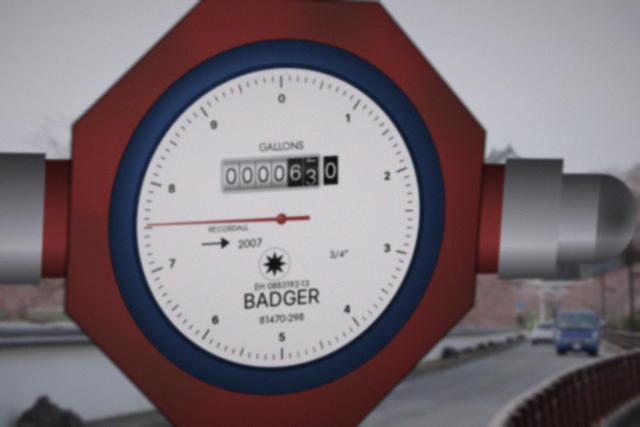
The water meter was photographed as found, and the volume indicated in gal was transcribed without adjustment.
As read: 627.5 gal
